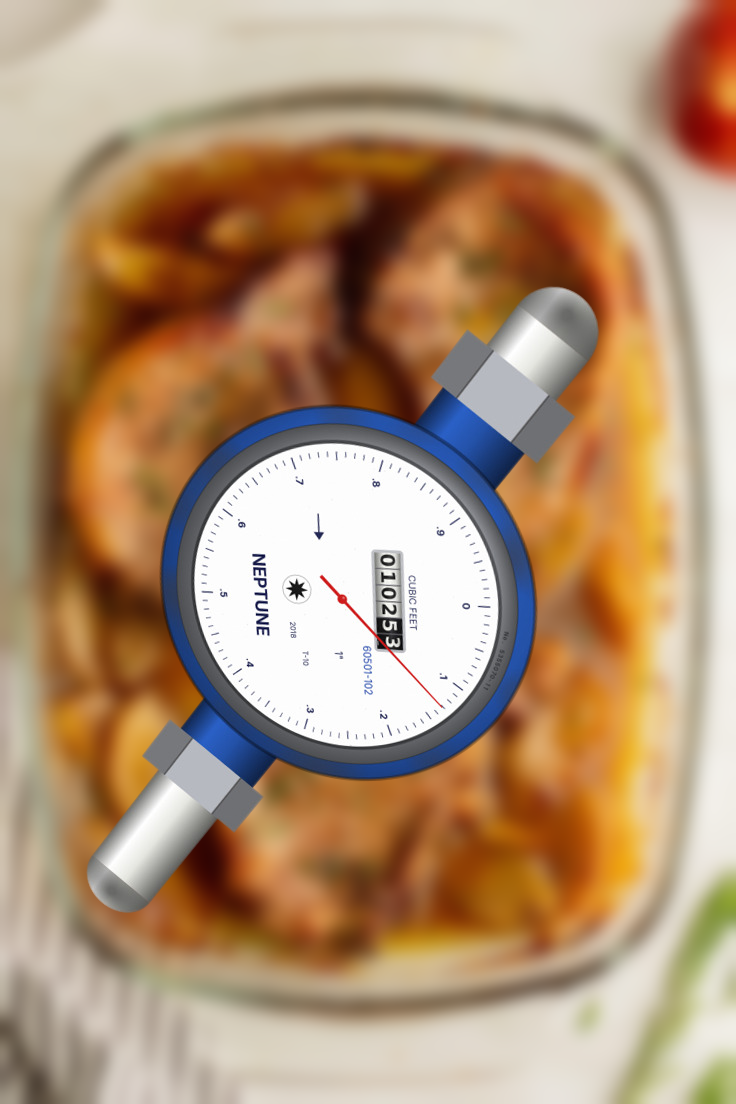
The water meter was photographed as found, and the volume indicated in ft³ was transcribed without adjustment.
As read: 10253.13 ft³
